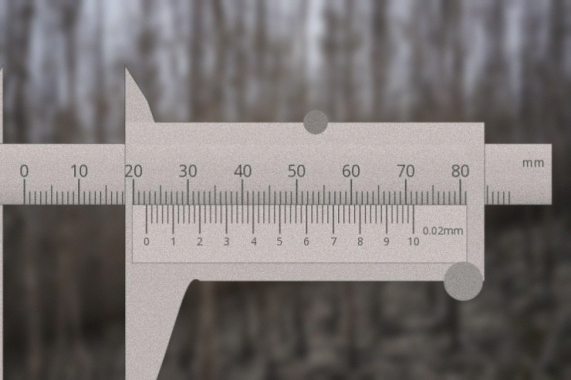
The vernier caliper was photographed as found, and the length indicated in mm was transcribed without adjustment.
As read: 22.4 mm
